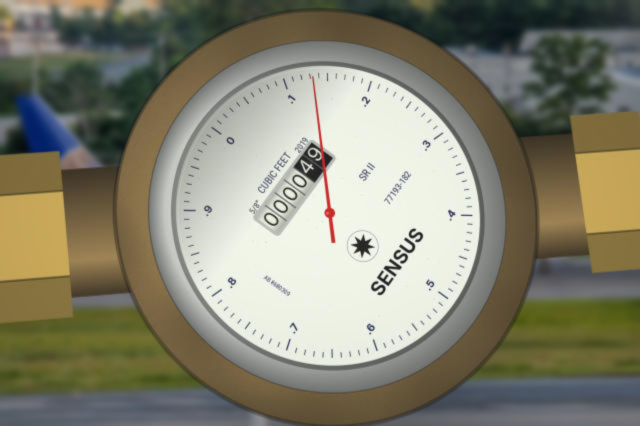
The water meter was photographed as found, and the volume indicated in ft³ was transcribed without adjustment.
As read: 49.13 ft³
